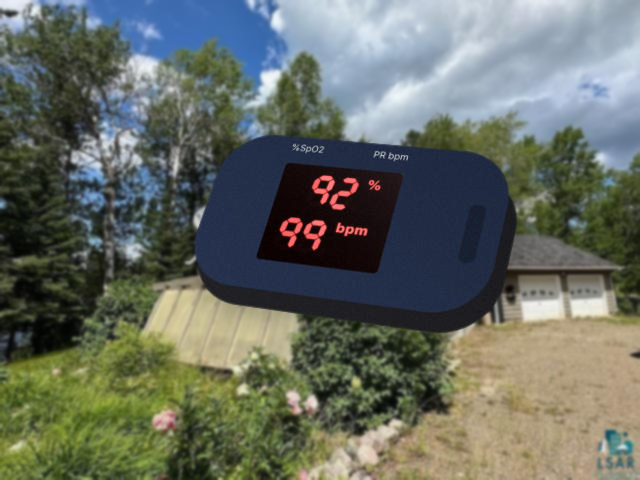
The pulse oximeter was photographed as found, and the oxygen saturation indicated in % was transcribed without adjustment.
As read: 92 %
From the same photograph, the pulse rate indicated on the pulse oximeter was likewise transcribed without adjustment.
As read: 99 bpm
